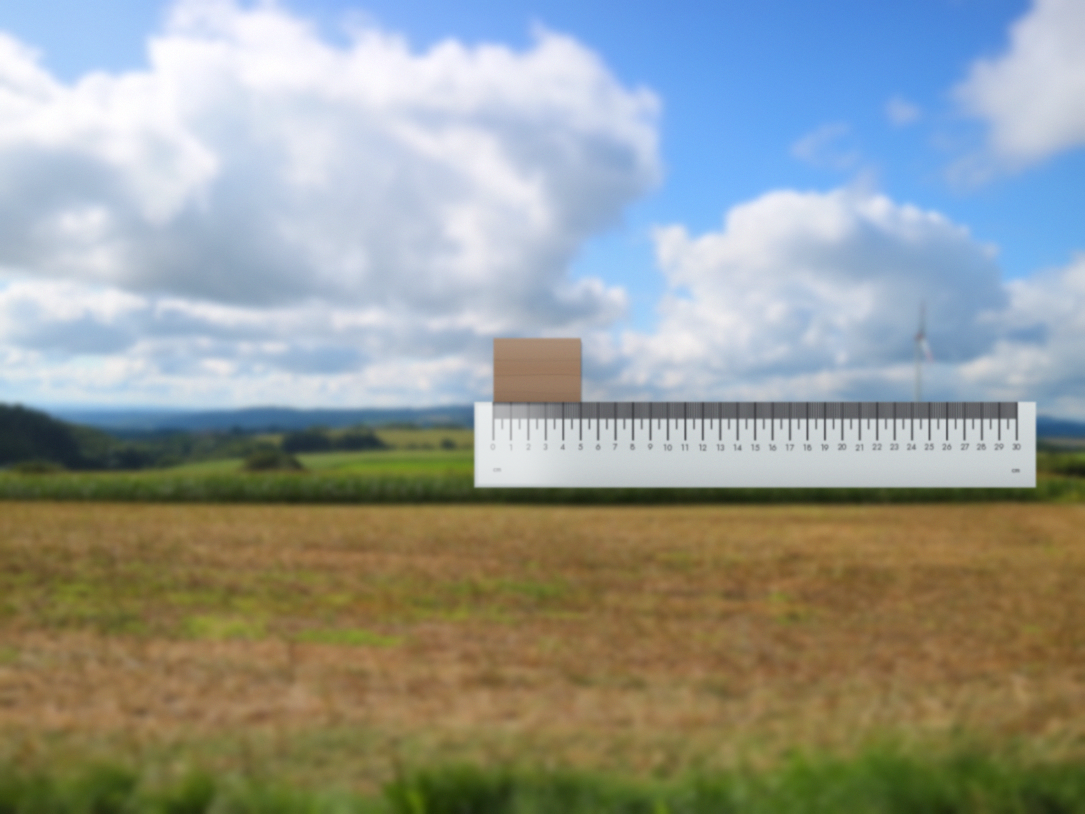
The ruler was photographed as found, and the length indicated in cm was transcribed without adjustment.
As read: 5 cm
